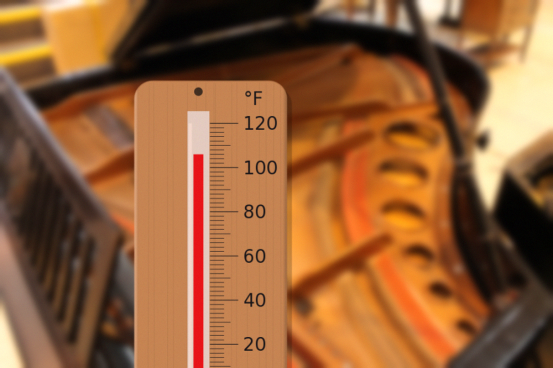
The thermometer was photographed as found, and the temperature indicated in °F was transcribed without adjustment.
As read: 106 °F
